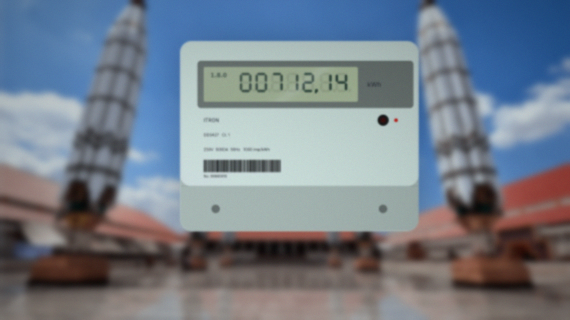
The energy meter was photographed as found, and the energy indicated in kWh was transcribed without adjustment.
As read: 712.14 kWh
